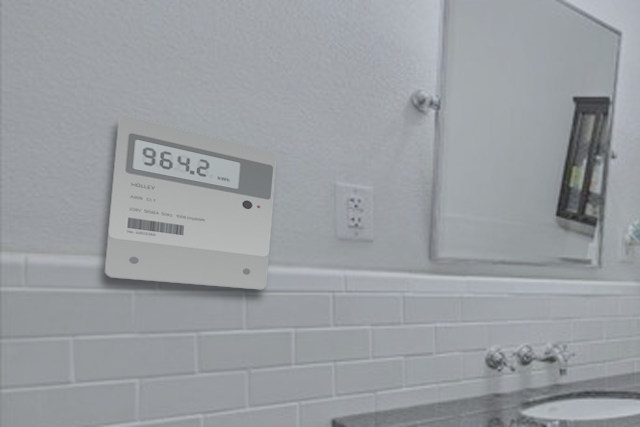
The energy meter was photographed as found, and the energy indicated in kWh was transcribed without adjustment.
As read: 964.2 kWh
